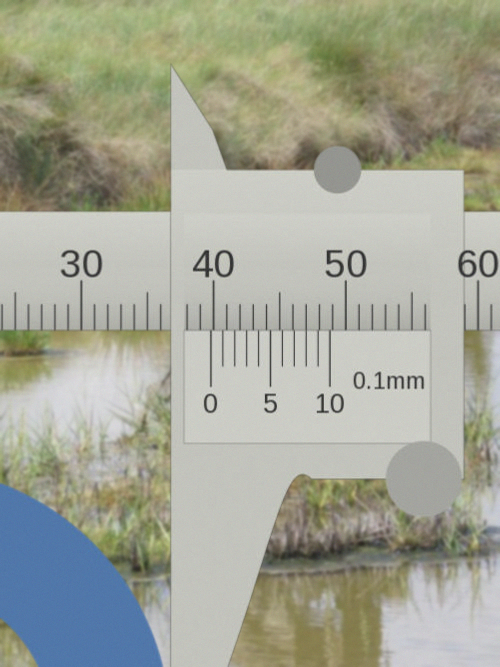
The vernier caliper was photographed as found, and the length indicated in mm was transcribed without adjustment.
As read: 39.8 mm
